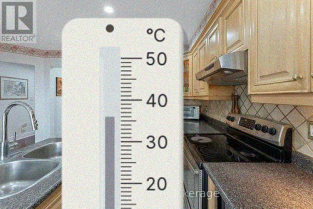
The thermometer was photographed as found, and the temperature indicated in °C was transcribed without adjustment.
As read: 36 °C
